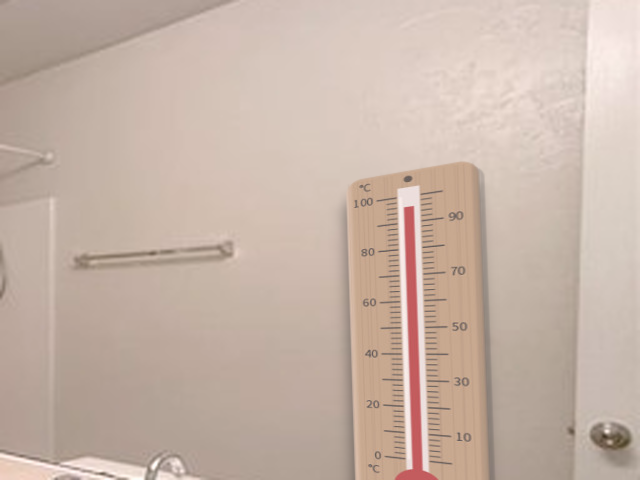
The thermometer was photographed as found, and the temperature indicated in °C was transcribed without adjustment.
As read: 96 °C
